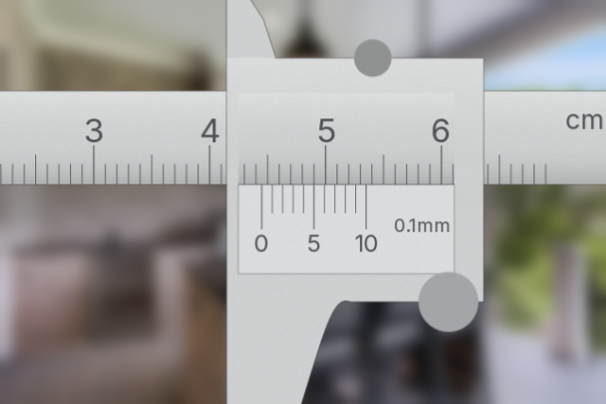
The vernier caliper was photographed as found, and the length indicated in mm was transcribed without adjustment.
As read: 44.5 mm
